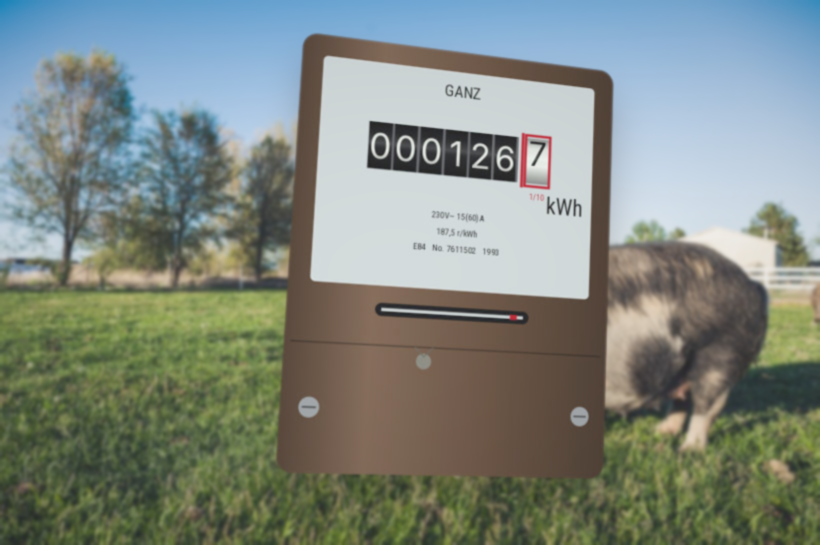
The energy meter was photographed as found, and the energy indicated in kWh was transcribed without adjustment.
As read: 126.7 kWh
